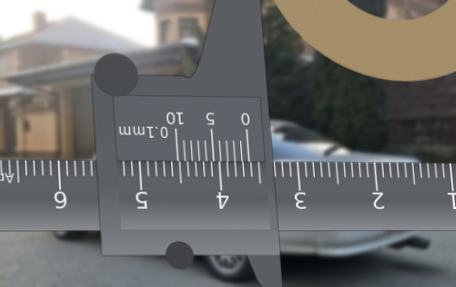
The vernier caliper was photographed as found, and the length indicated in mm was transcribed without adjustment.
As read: 36.2 mm
